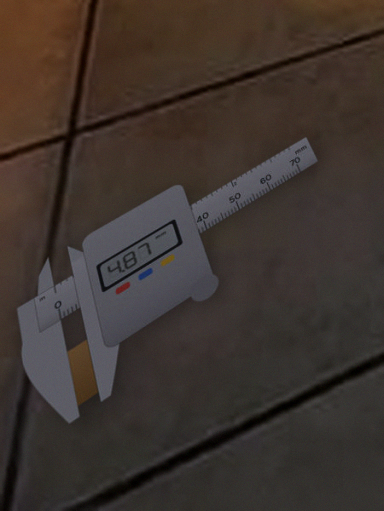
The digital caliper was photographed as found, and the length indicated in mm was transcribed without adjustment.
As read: 4.87 mm
